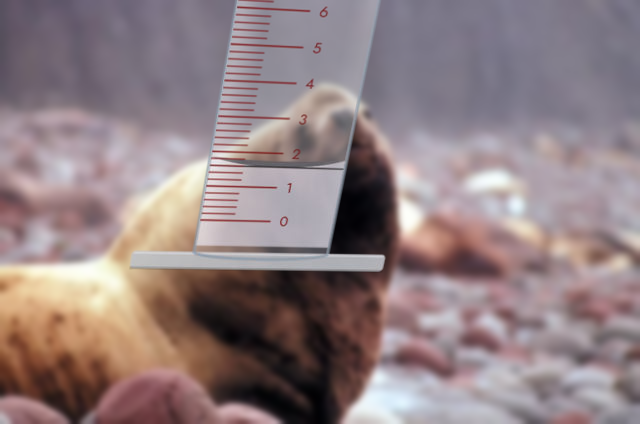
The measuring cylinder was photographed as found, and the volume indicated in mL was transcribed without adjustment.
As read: 1.6 mL
